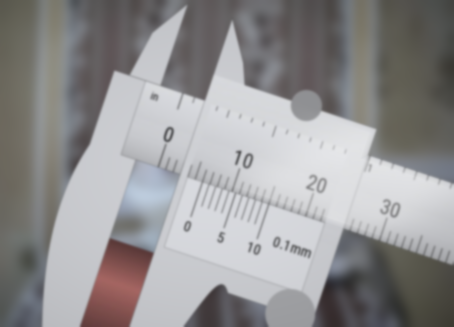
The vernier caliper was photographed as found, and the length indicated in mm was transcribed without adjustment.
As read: 6.0 mm
